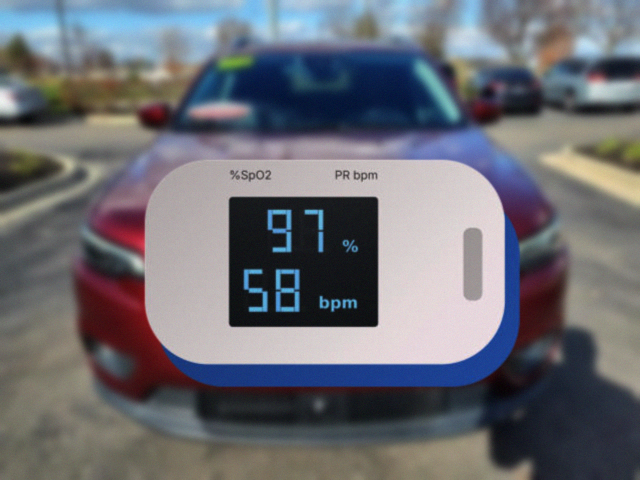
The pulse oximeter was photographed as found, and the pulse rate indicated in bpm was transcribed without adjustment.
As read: 58 bpm
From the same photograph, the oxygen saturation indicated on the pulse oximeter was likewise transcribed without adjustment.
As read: 97 %
